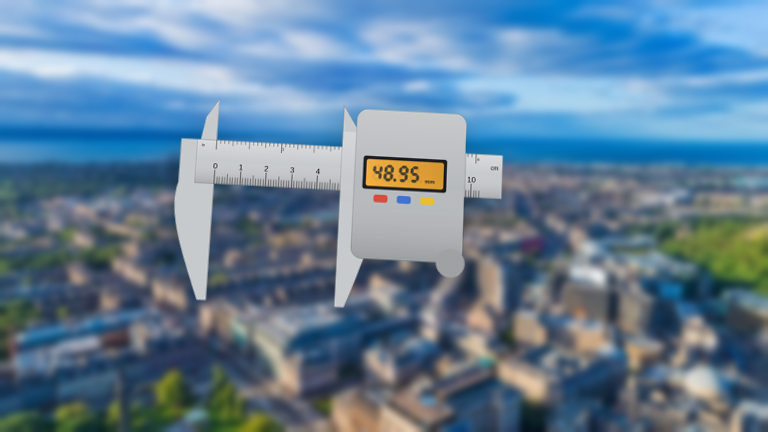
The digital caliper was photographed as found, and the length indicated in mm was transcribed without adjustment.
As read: 48.95 mm
